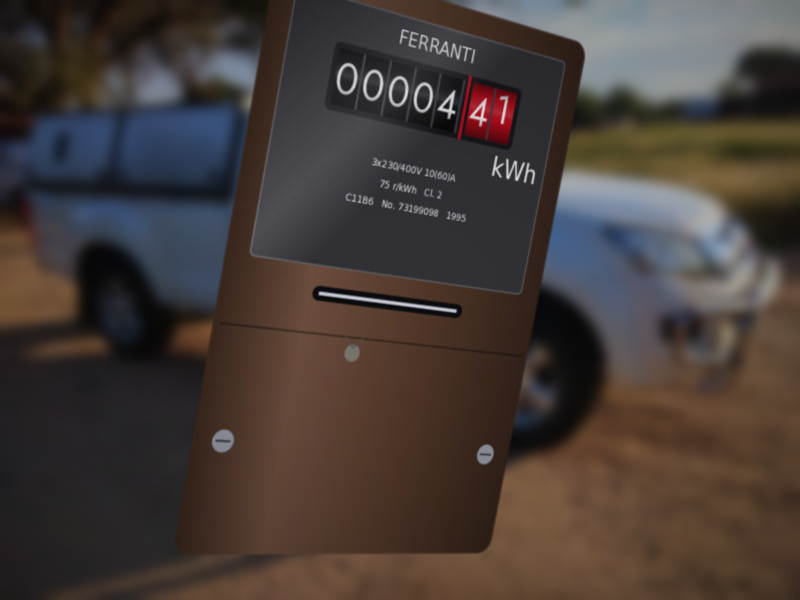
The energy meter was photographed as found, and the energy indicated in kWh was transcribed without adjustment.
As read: 4.41 kWh
